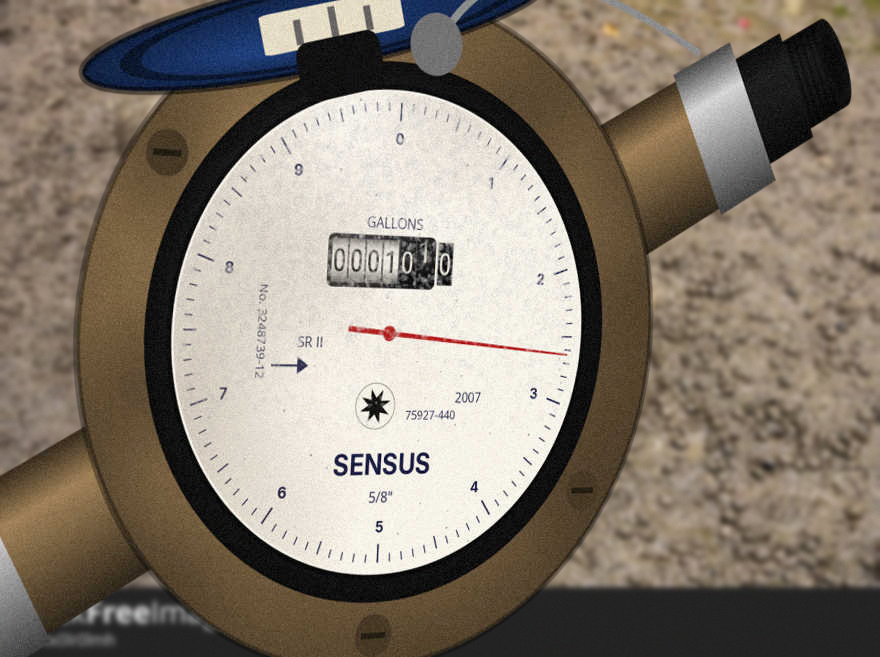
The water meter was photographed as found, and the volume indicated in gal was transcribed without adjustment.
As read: 1012.6 gal
